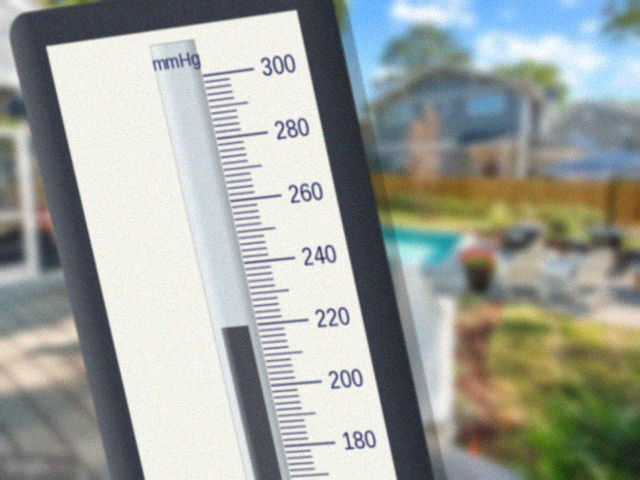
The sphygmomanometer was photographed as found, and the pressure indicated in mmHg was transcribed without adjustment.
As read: 220 mmHg
